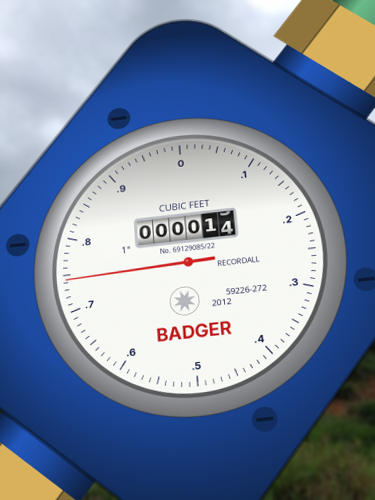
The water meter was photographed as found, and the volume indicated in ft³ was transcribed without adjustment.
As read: 13.74 ft³
